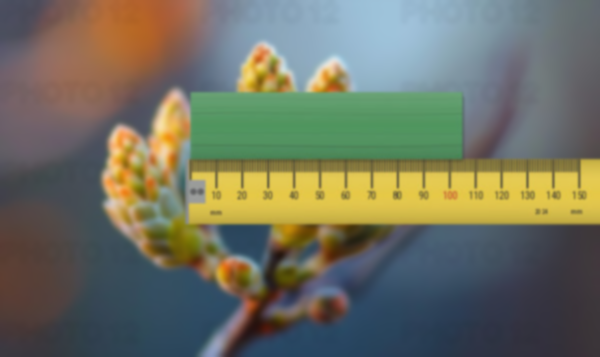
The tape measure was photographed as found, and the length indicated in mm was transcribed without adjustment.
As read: 105 mm
